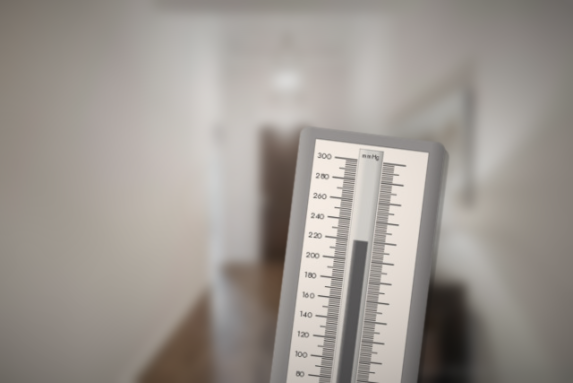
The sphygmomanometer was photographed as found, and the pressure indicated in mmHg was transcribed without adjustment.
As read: 220 mmHg
